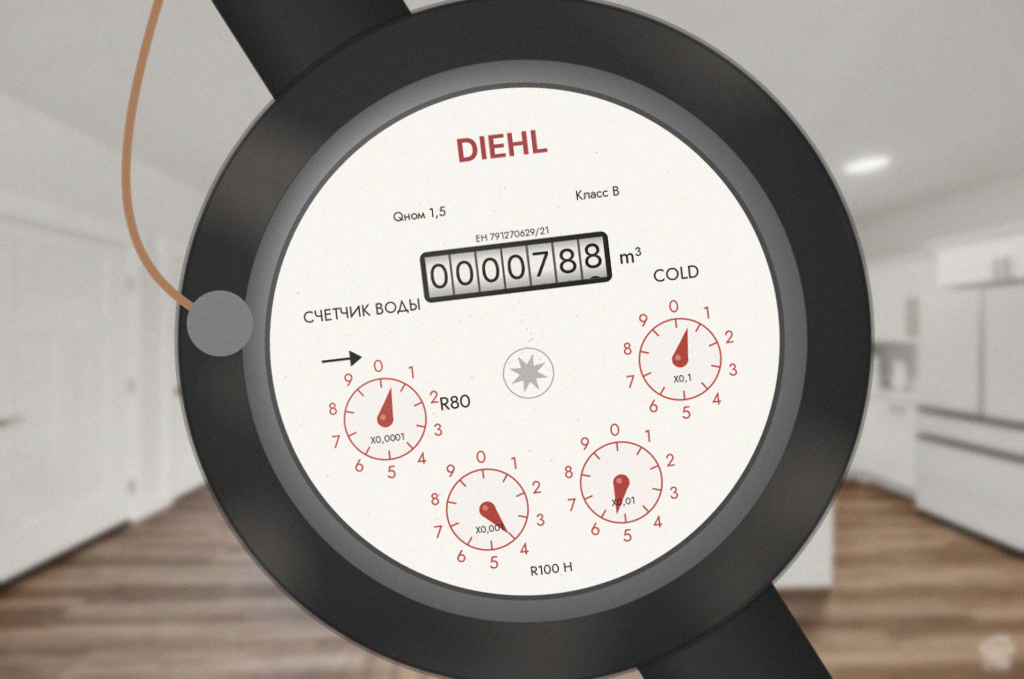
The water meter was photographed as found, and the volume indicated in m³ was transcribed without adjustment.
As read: 788.0540 m³
